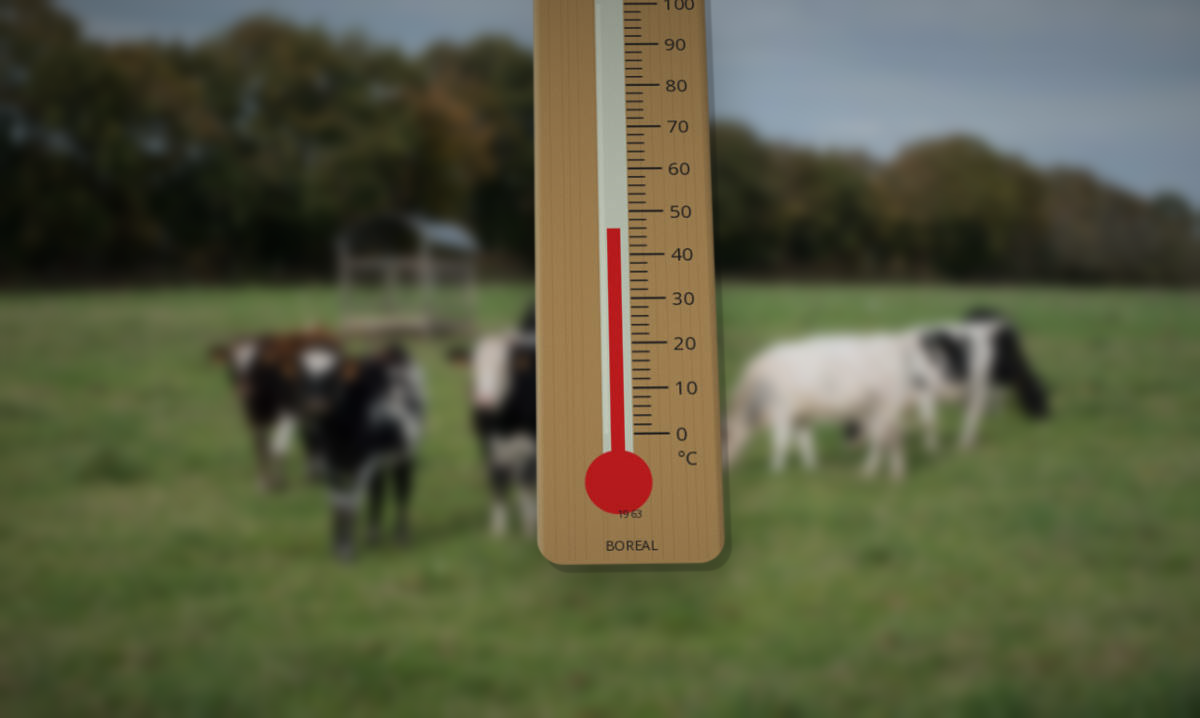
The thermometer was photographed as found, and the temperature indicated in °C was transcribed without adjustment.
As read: 46 °C
